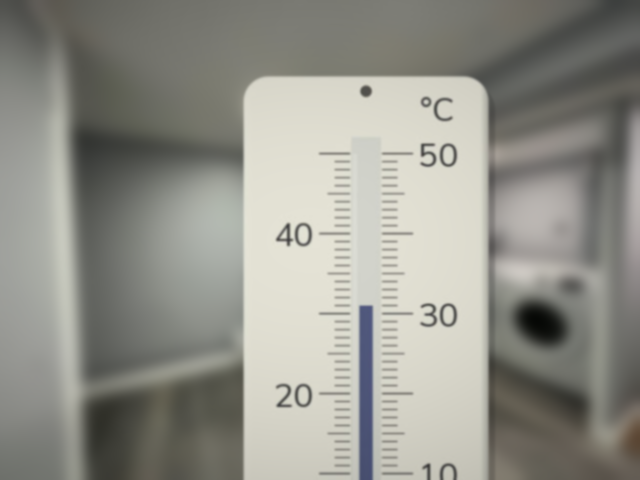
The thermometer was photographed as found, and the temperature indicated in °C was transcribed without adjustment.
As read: 31 °C
